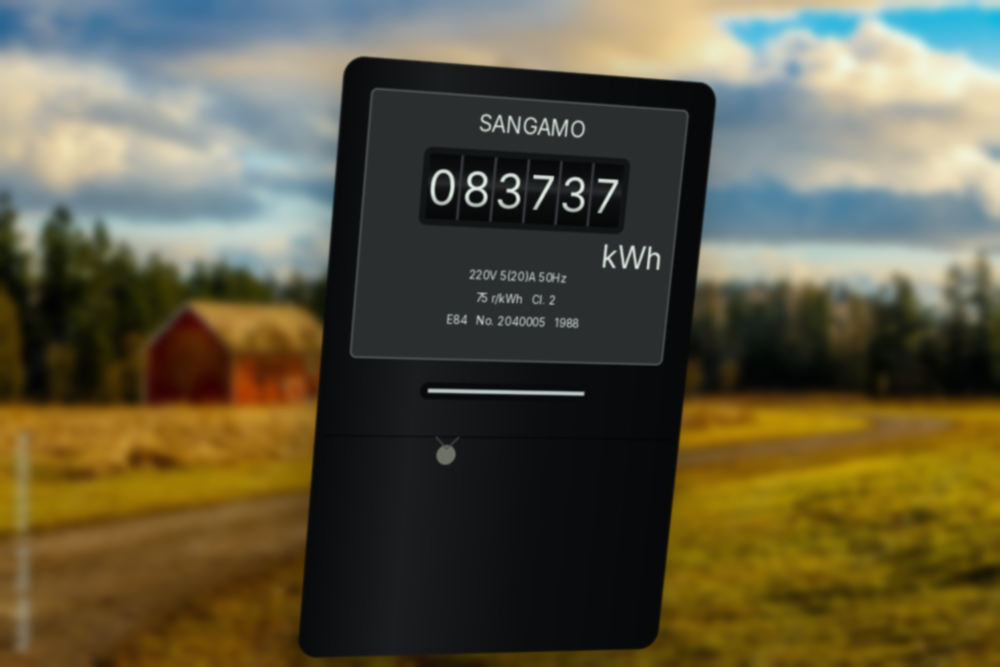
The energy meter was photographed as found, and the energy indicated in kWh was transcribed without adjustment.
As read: 83737 kWh
